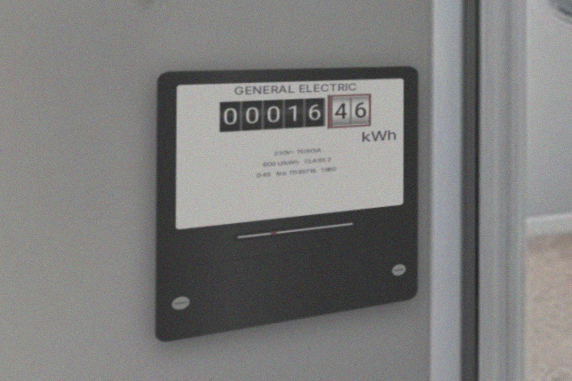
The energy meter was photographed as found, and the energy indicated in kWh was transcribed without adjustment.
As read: 16.46 kWh
